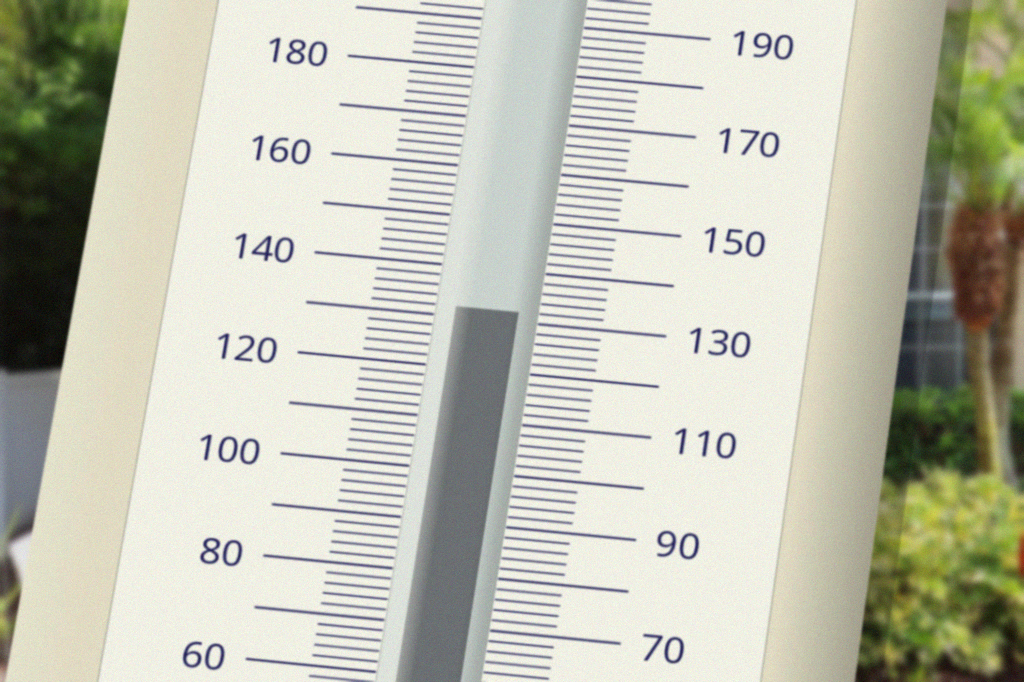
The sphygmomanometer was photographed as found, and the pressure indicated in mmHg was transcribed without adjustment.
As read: 132 mmHg
